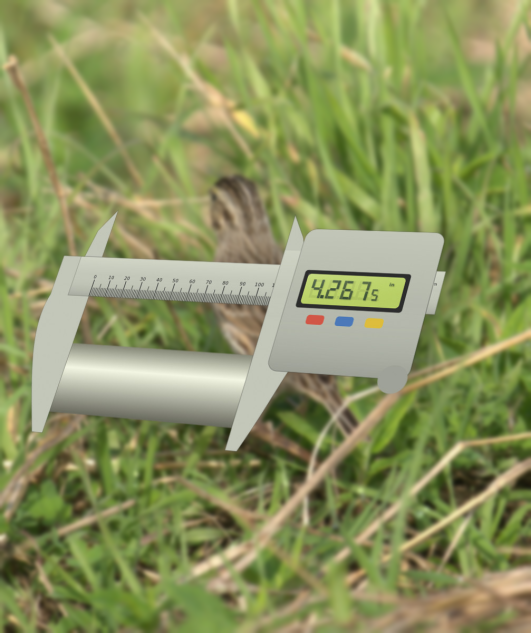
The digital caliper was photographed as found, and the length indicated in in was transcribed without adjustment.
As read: 4.2675 in
